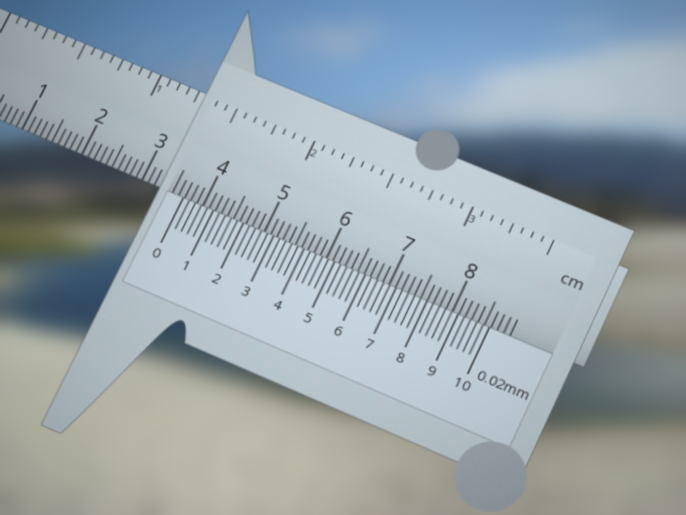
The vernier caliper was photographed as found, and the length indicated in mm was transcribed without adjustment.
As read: 36.8 mm
